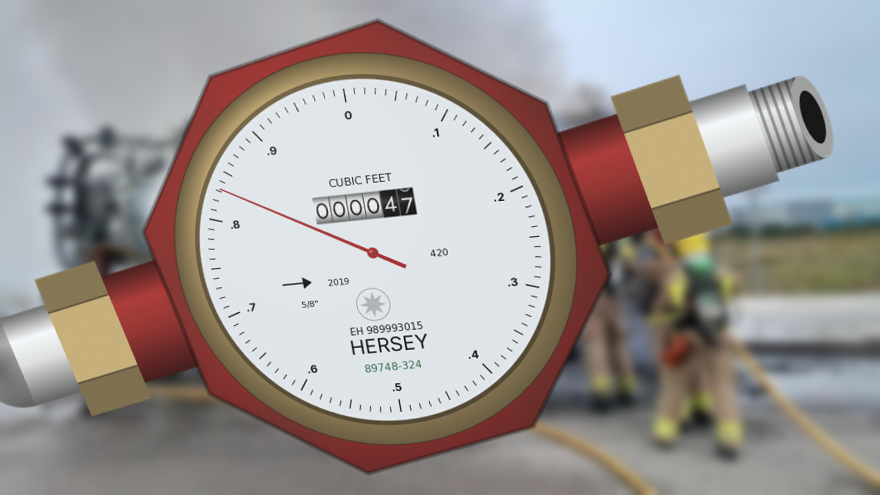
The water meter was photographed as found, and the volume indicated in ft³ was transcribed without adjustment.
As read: 46.83 ft³
